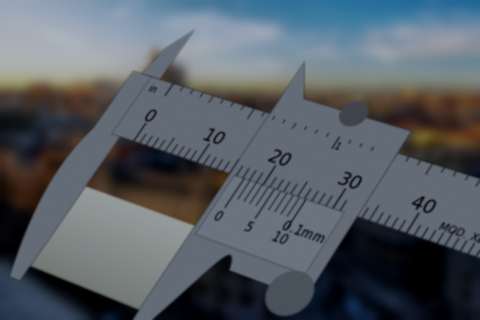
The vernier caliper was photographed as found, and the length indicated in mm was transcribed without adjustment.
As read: 17.2 mm
